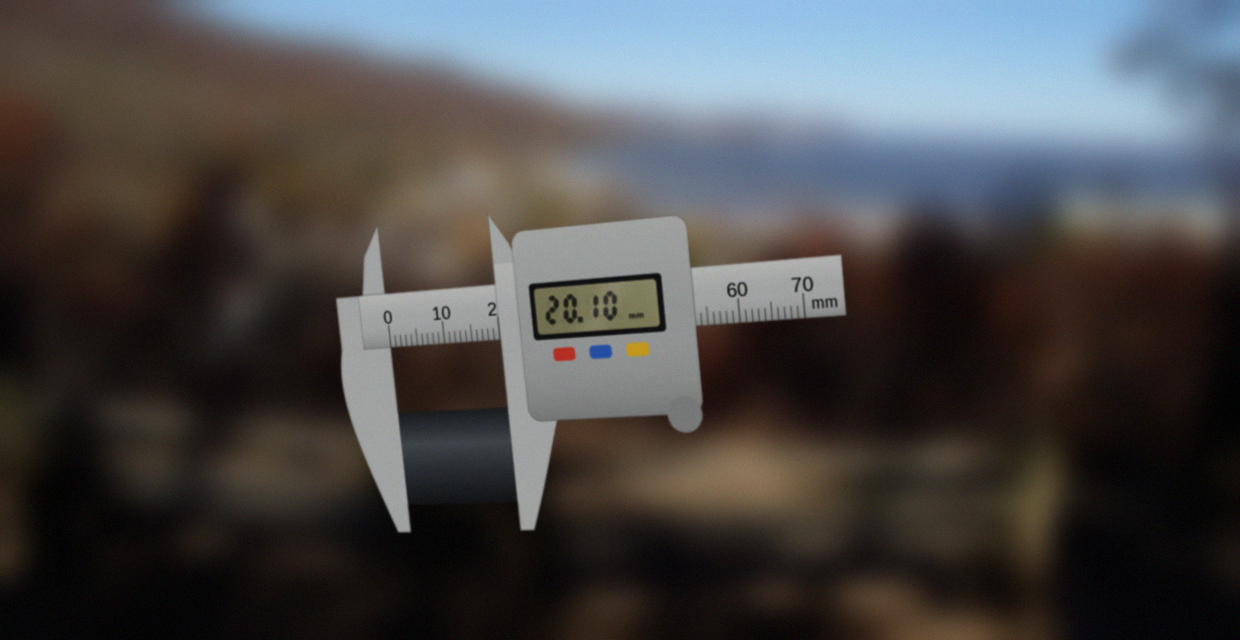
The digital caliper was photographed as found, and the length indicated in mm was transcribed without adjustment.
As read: 20.10 mm
